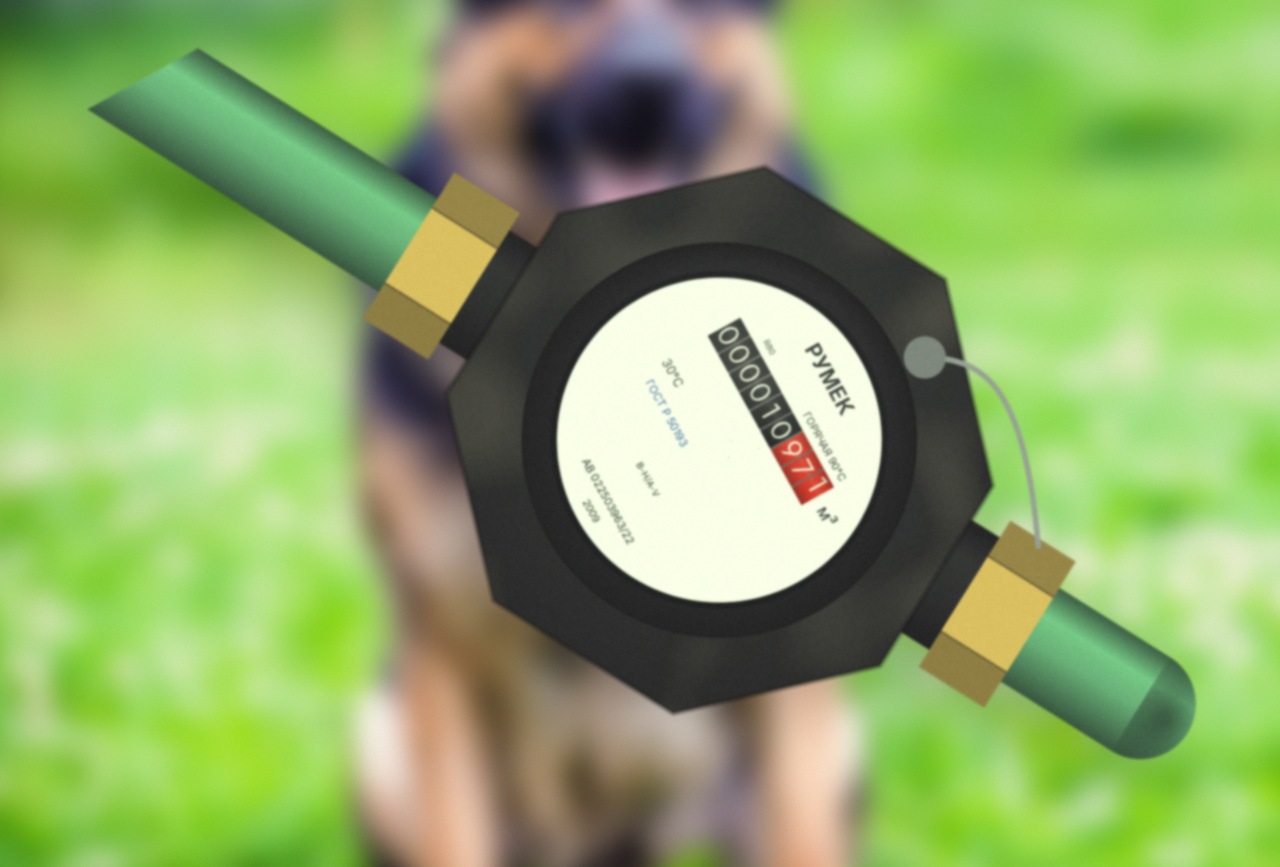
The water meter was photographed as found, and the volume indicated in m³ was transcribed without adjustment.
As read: 10.971 m³
